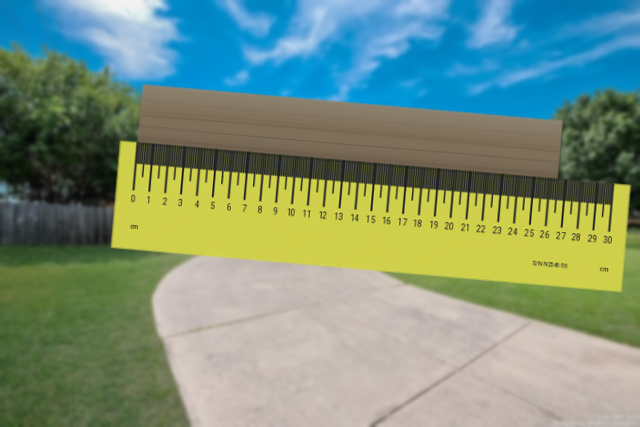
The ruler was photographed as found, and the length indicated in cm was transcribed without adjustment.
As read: 26.5 cm
